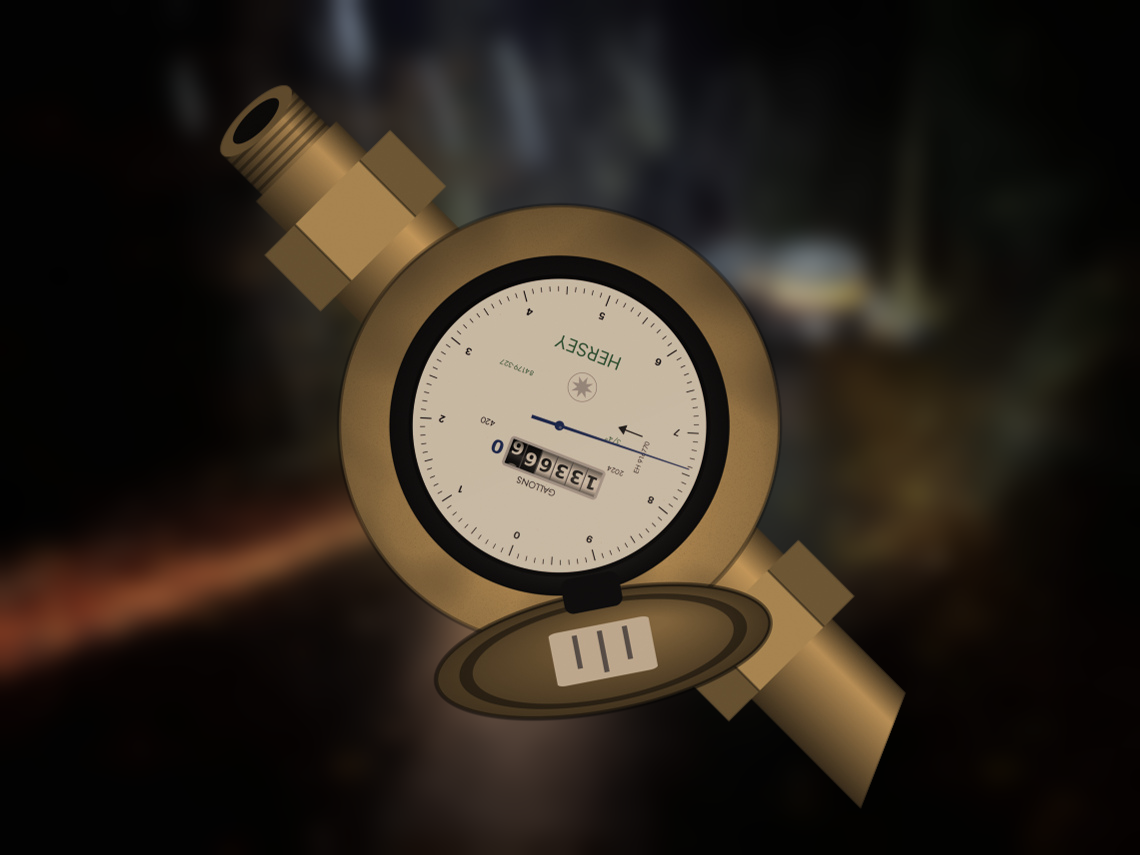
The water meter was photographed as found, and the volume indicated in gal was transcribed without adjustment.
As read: 1336657.4 gal
